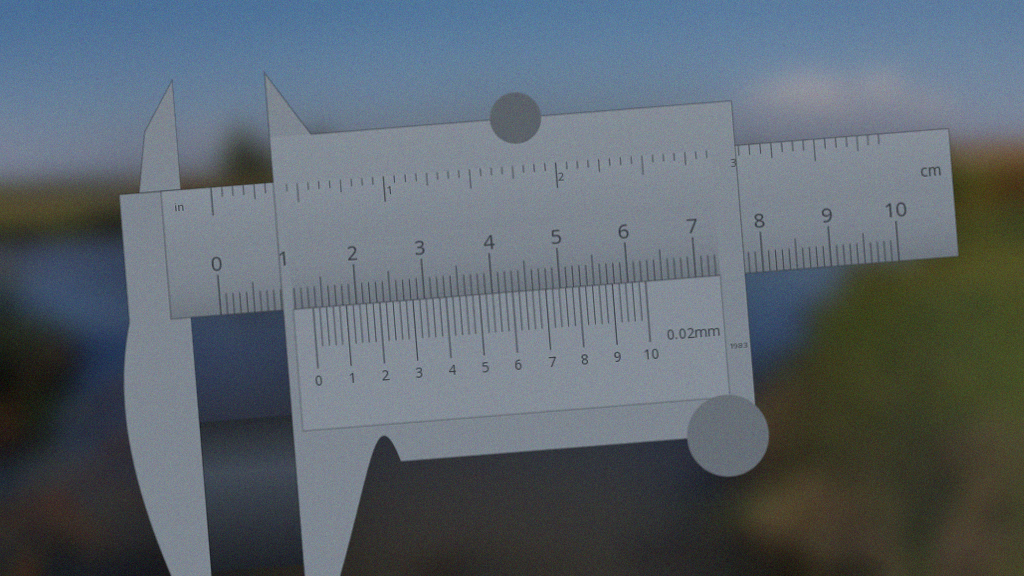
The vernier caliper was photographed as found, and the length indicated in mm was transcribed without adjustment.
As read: 13.6 mm
